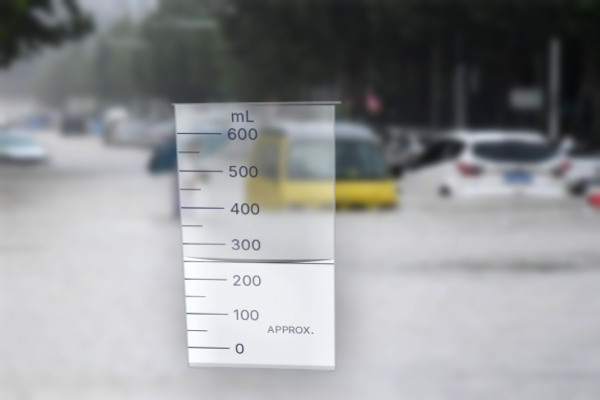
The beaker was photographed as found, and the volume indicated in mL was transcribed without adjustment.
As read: 250 mL
